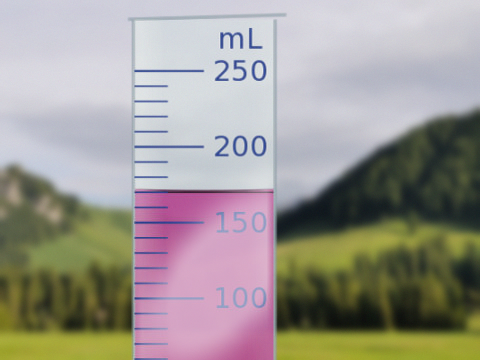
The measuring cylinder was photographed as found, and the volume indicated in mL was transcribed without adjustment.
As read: 170 mL
